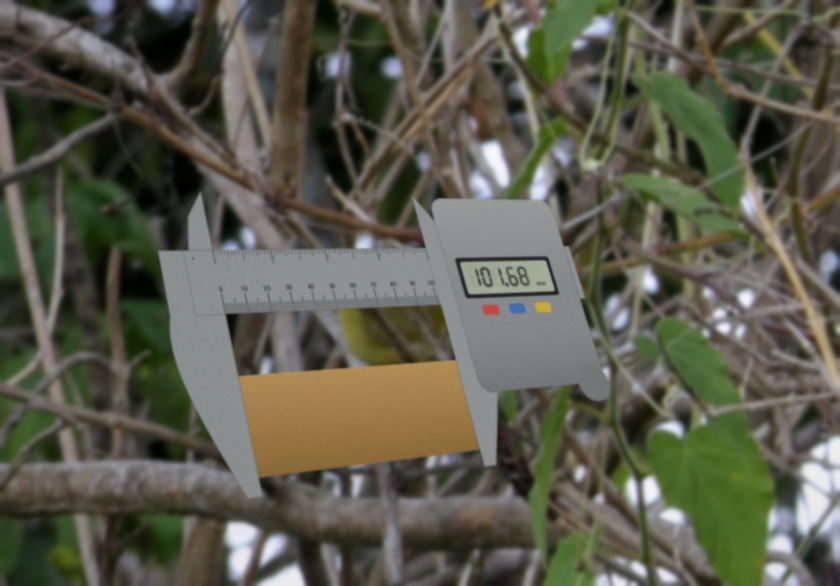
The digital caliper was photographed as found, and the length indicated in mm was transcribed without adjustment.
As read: 101.68 mm
